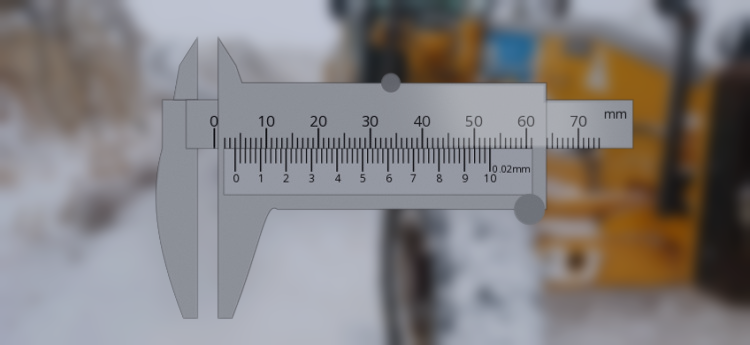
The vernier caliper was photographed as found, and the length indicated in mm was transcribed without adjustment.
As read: 4.0 mm
